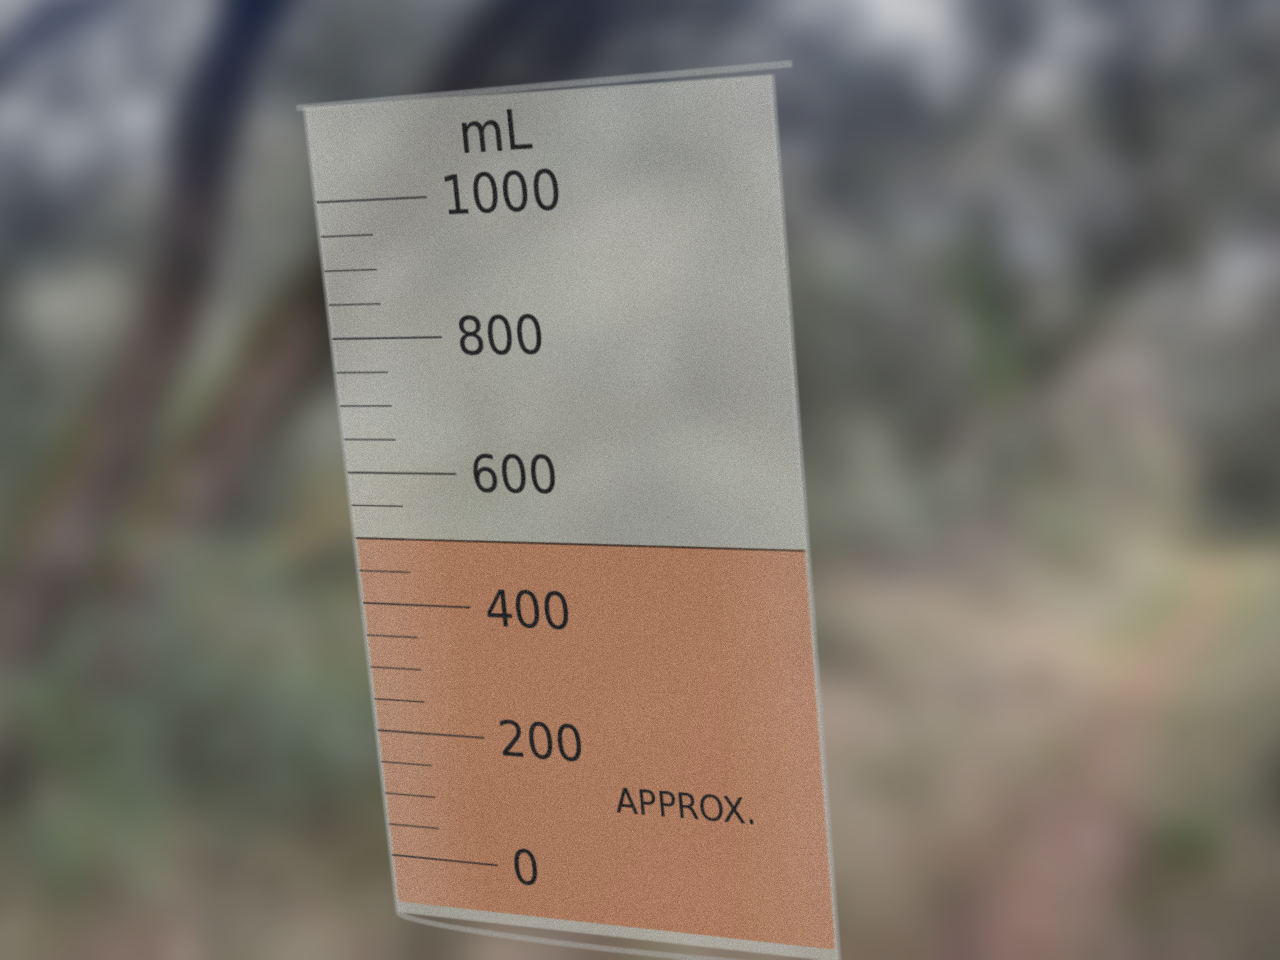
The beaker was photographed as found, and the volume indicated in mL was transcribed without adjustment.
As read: 500 mL
